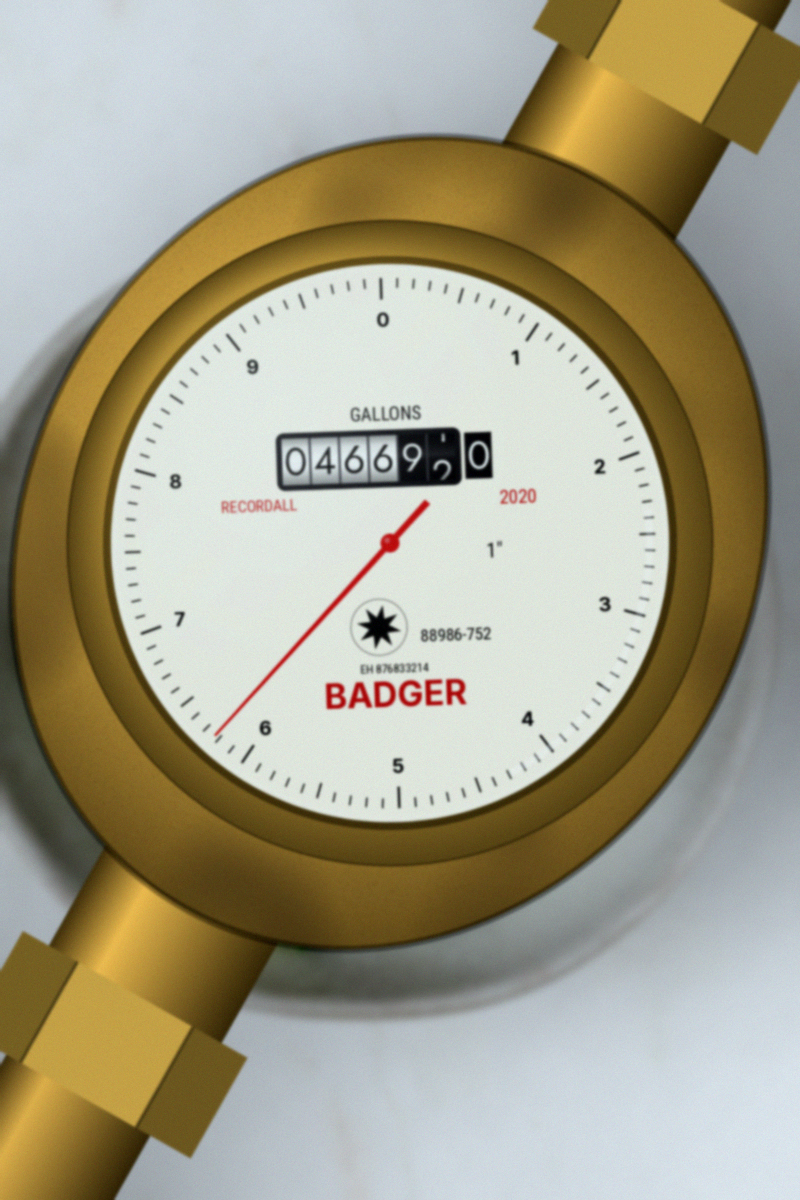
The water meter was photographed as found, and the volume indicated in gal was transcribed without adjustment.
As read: 466916.2 gal
